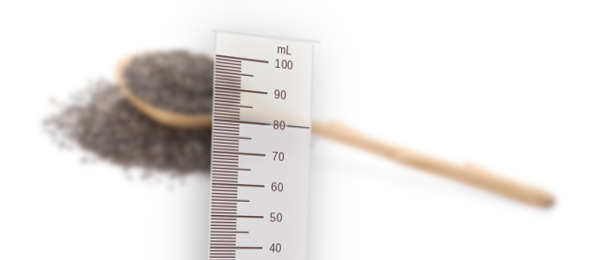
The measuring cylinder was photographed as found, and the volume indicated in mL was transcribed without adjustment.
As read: 80 mL
